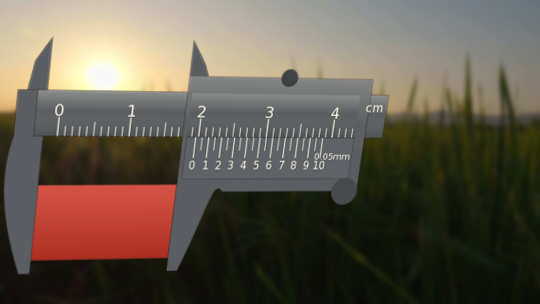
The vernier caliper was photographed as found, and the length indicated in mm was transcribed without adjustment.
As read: 19.6 mm
